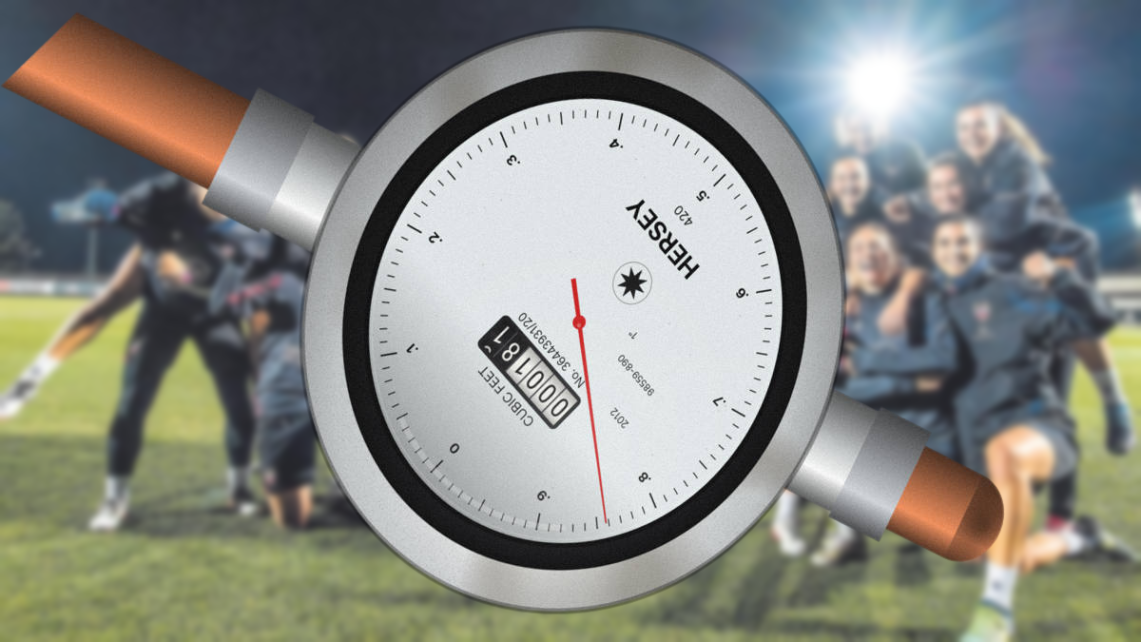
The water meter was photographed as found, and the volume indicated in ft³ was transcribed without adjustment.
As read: 180.84 ft³
